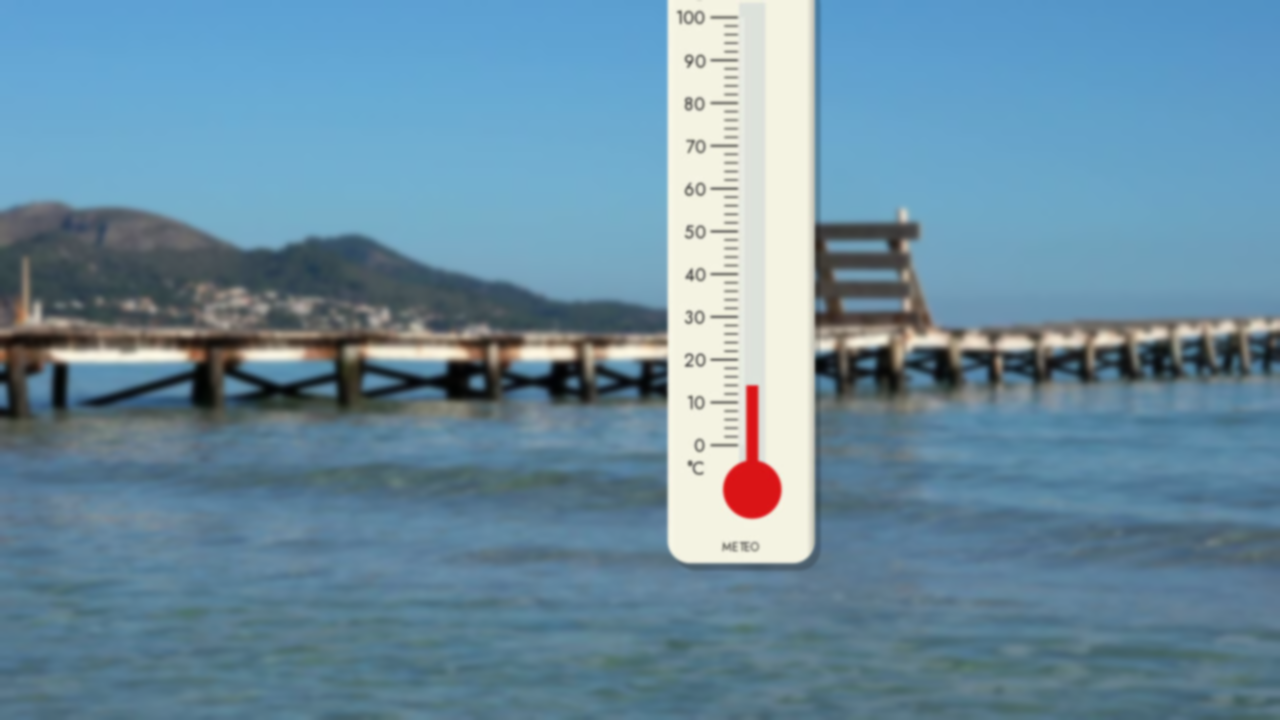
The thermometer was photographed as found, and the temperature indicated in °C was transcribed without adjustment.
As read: 14 °C
